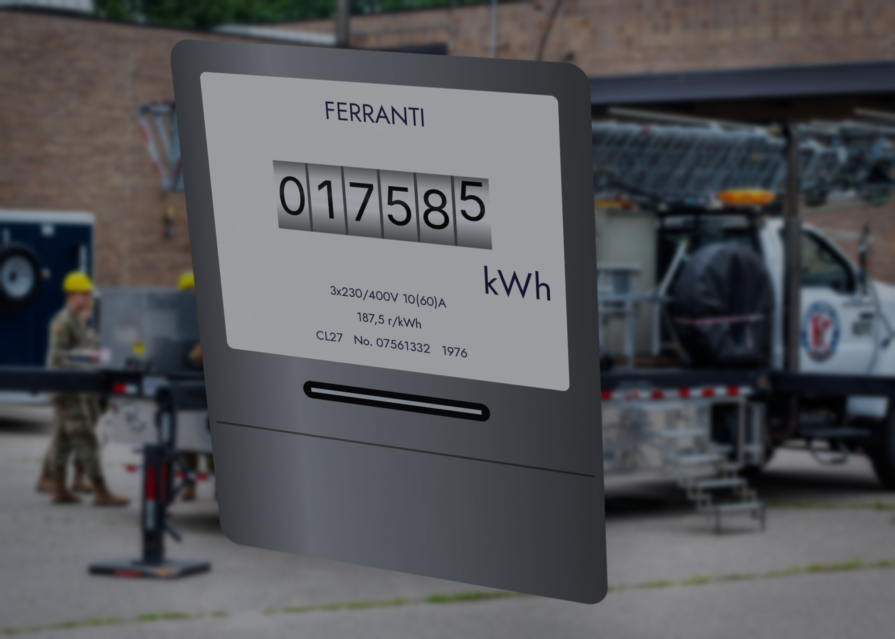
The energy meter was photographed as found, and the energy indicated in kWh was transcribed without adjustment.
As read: 17585 kWh
